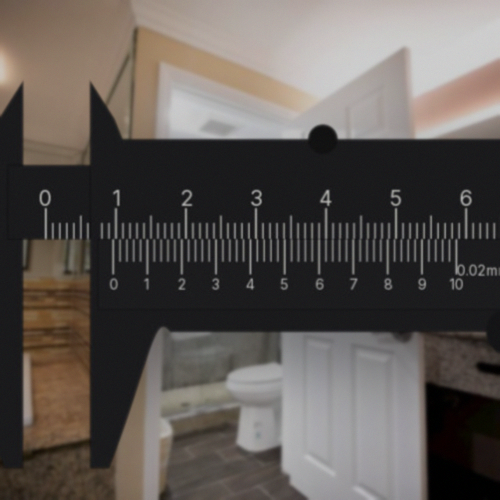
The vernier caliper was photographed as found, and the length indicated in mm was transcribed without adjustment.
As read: 9.6 mm
